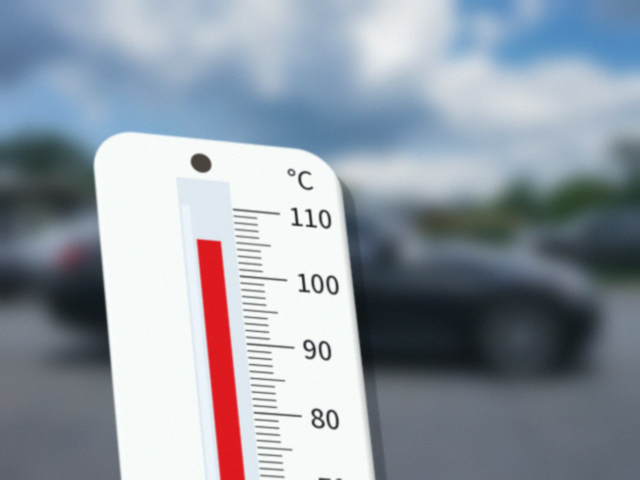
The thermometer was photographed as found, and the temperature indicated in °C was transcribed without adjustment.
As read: 105 °C
